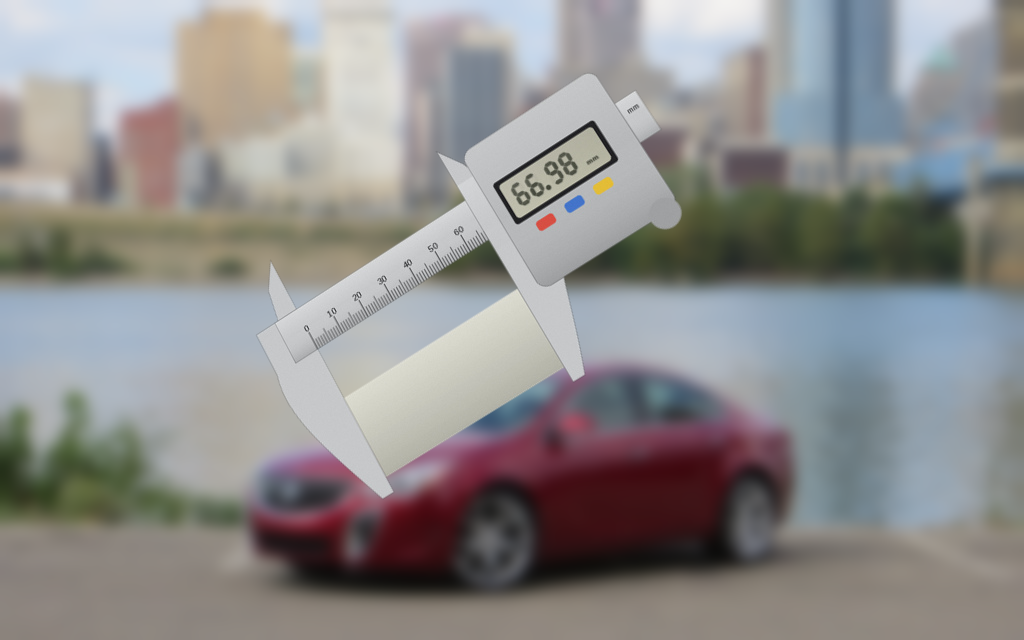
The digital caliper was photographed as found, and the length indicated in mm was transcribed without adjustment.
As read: 66.98 mm
